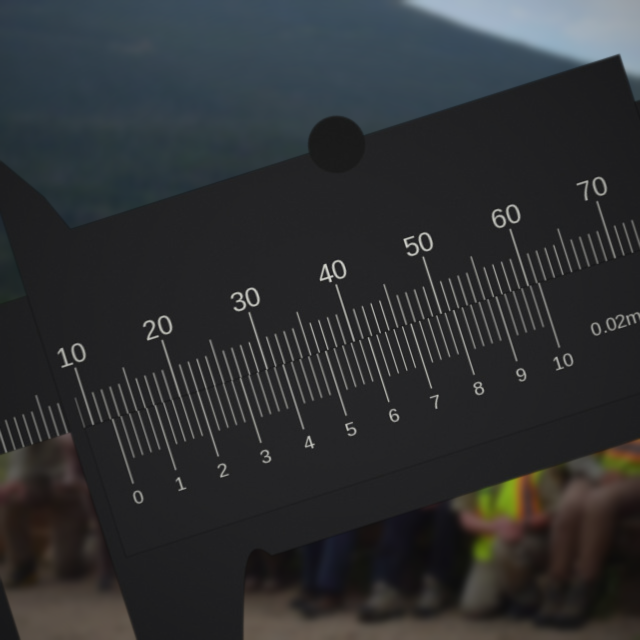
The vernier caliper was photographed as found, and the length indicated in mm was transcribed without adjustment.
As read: 12.2 mm
